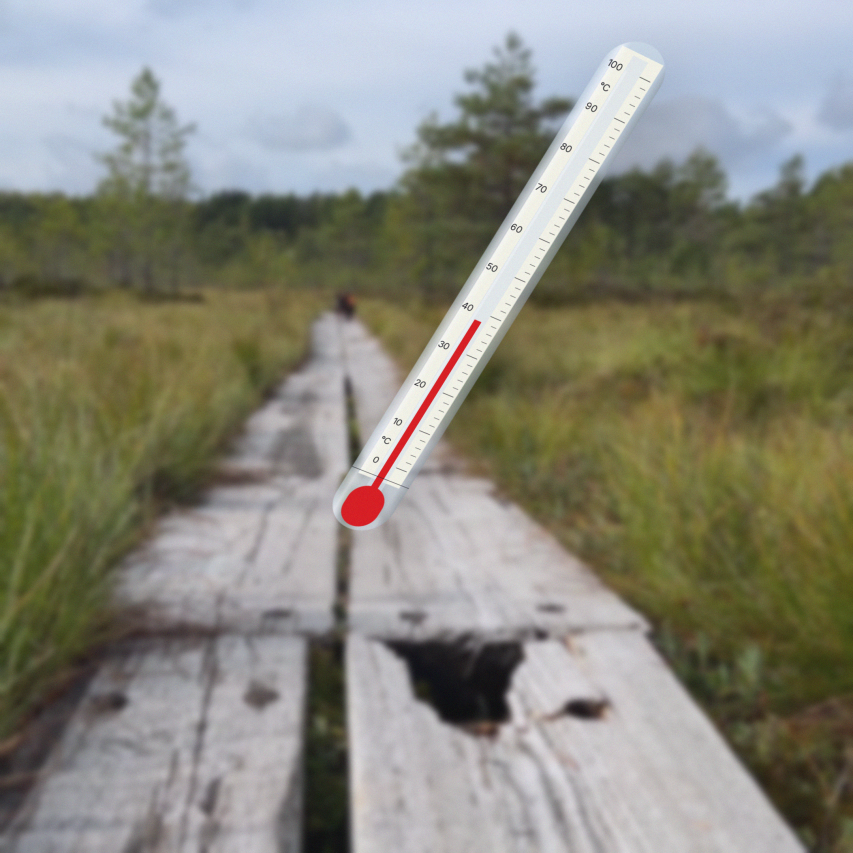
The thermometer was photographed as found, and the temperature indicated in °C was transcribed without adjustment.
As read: 38 °C
